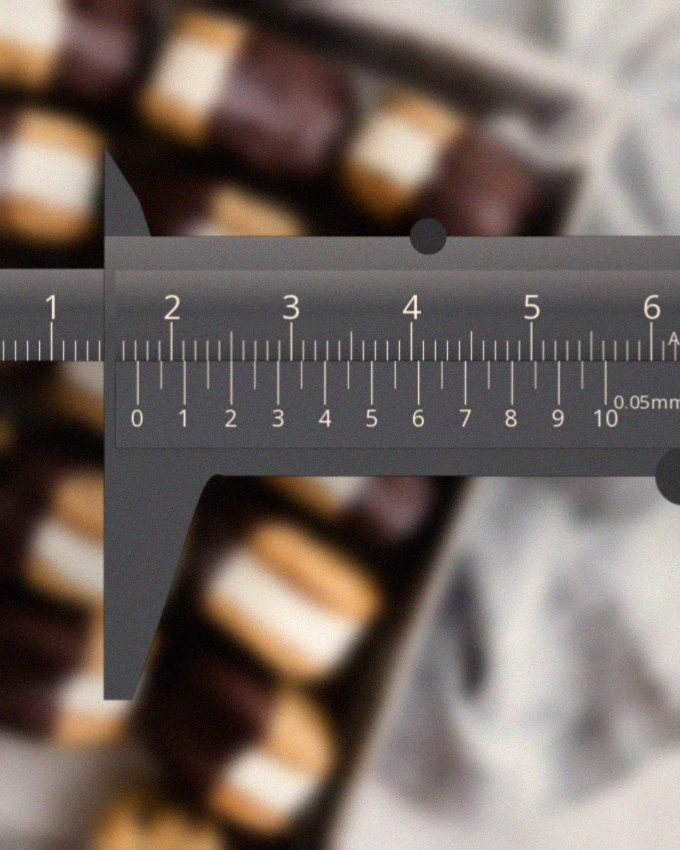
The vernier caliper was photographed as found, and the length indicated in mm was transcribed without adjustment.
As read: 17.2 mm
